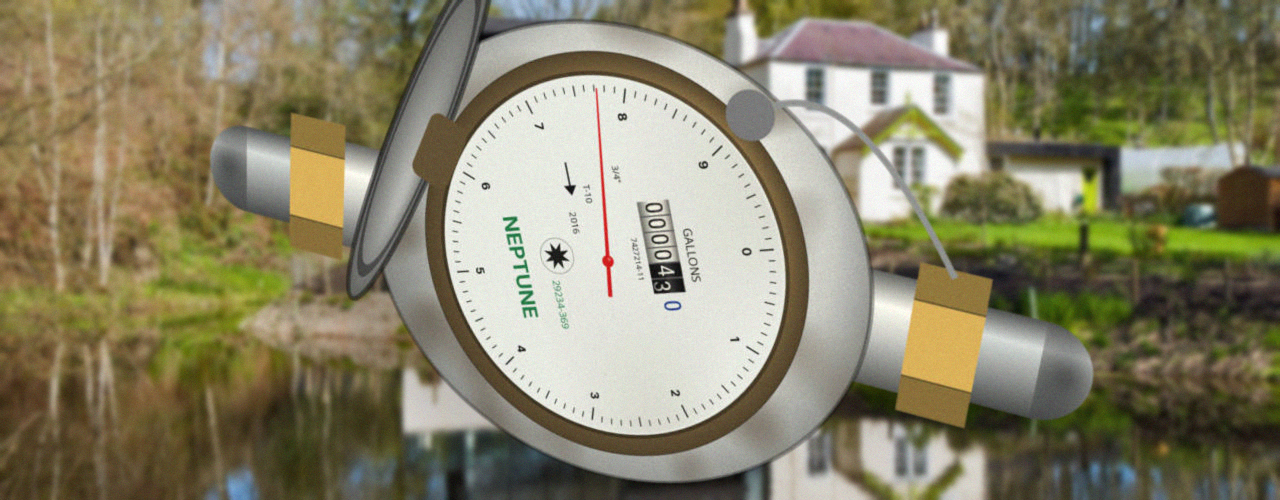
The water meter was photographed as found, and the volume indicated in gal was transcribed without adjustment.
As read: 427.7 gal
